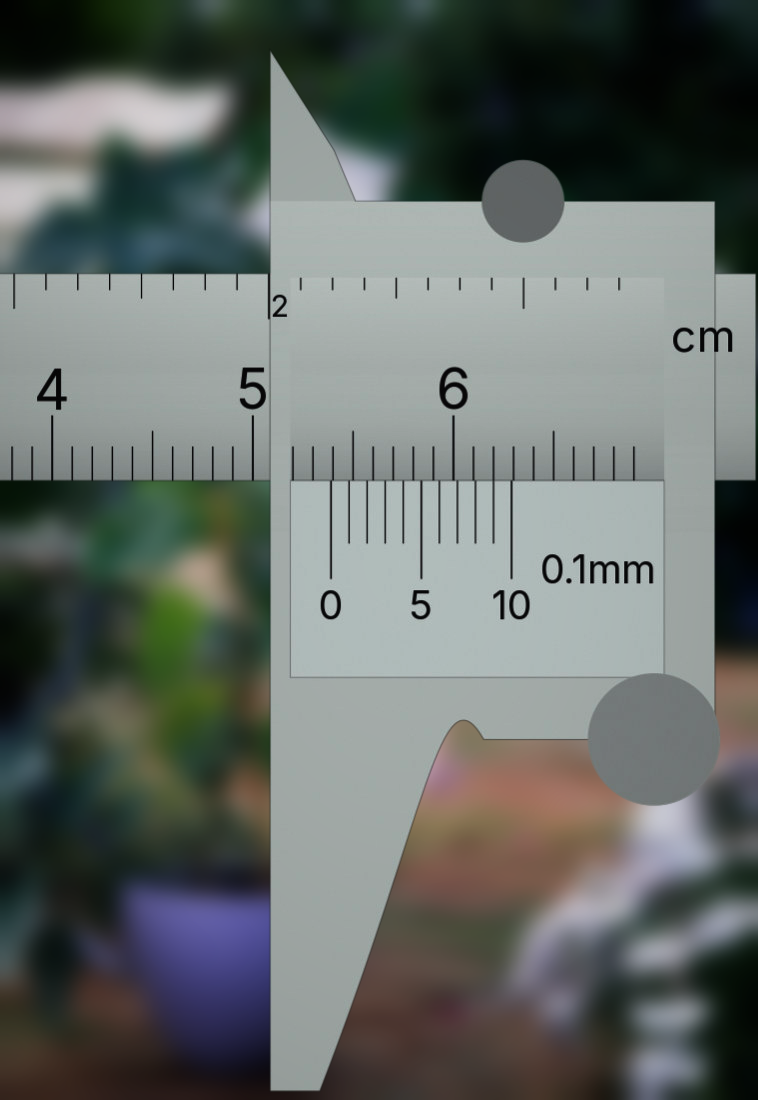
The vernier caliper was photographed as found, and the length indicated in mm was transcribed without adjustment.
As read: 53.9 mm
